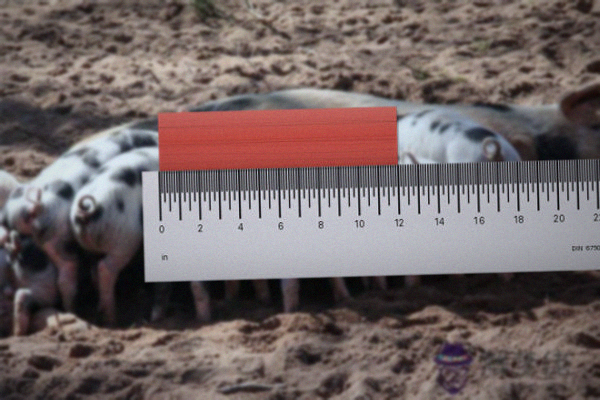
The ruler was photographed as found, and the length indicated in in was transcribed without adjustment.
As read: 12 in
